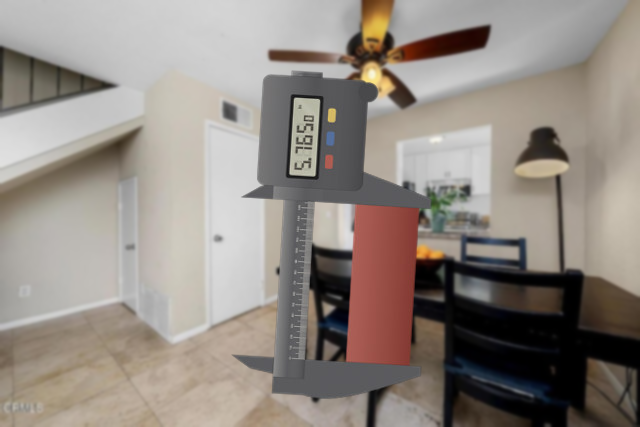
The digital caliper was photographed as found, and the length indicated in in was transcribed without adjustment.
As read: 5.7650 in
